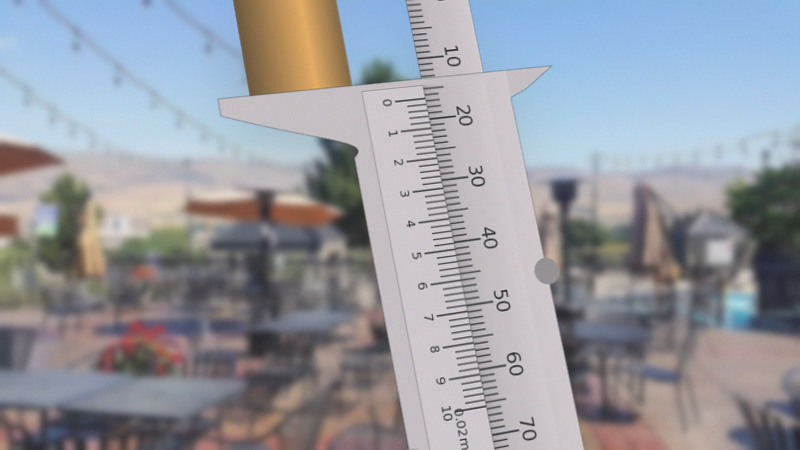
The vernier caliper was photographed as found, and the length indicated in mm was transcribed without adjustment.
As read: 16.6 mm
